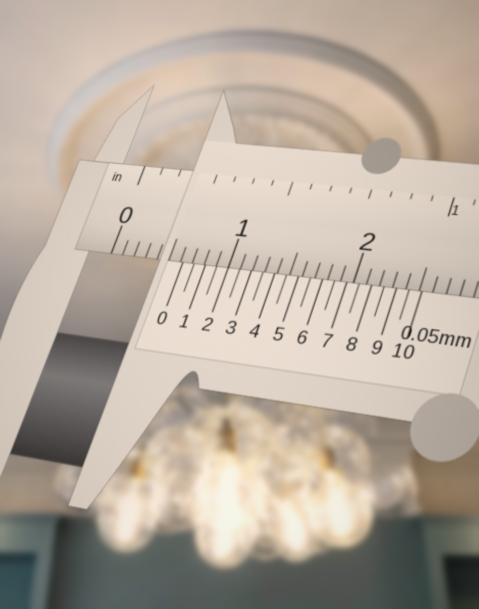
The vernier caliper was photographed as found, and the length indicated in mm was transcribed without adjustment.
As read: 6.2 mm
